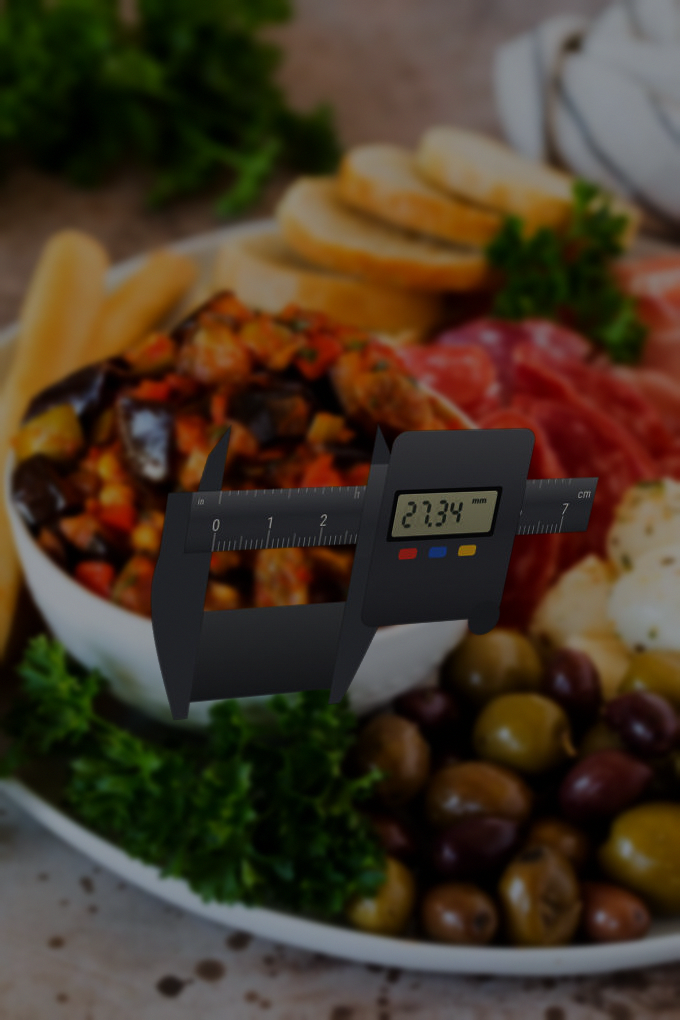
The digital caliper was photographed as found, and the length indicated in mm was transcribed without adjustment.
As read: 27.34 mm
